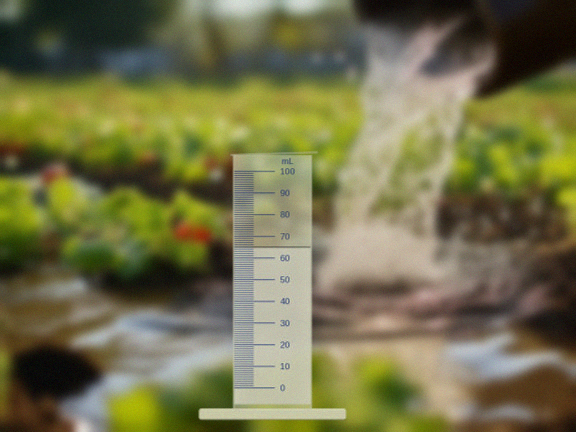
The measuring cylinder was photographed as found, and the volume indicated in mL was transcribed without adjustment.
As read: 65 mL
